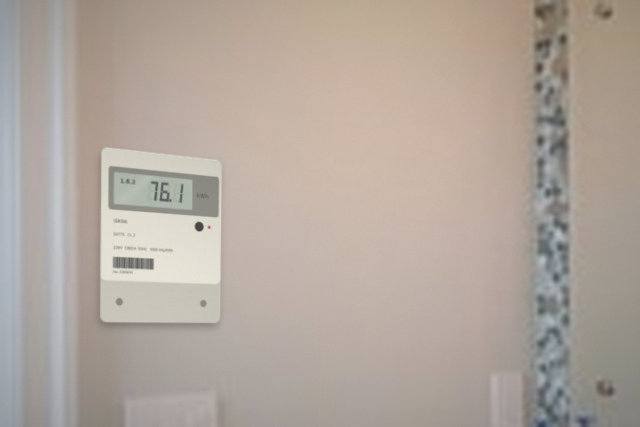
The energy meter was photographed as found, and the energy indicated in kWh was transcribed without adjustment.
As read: 76.1 kWh
